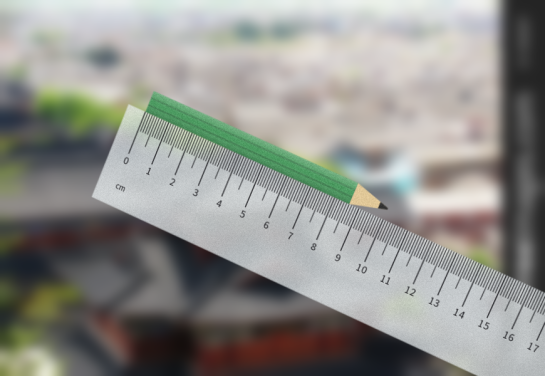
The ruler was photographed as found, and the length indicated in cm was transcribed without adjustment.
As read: 10 cm
